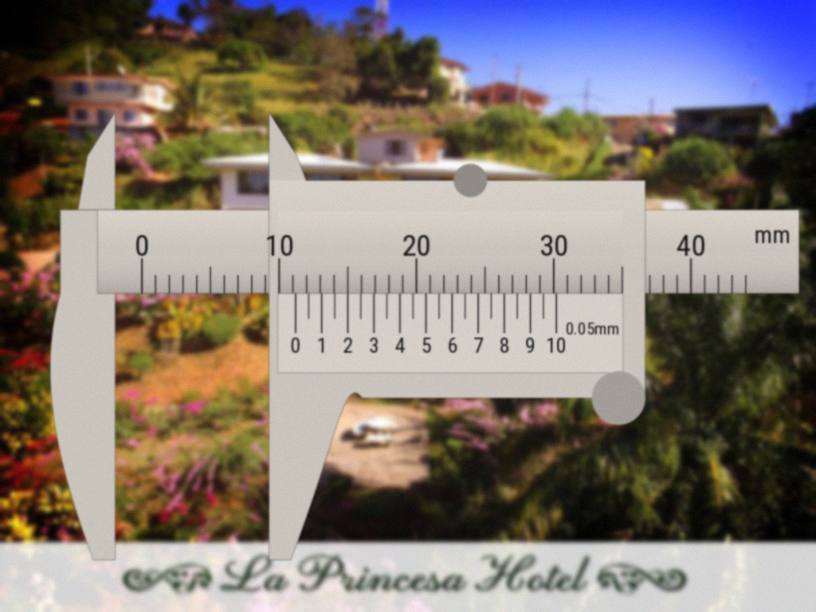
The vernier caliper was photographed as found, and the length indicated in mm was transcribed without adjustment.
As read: 11.2 mm
